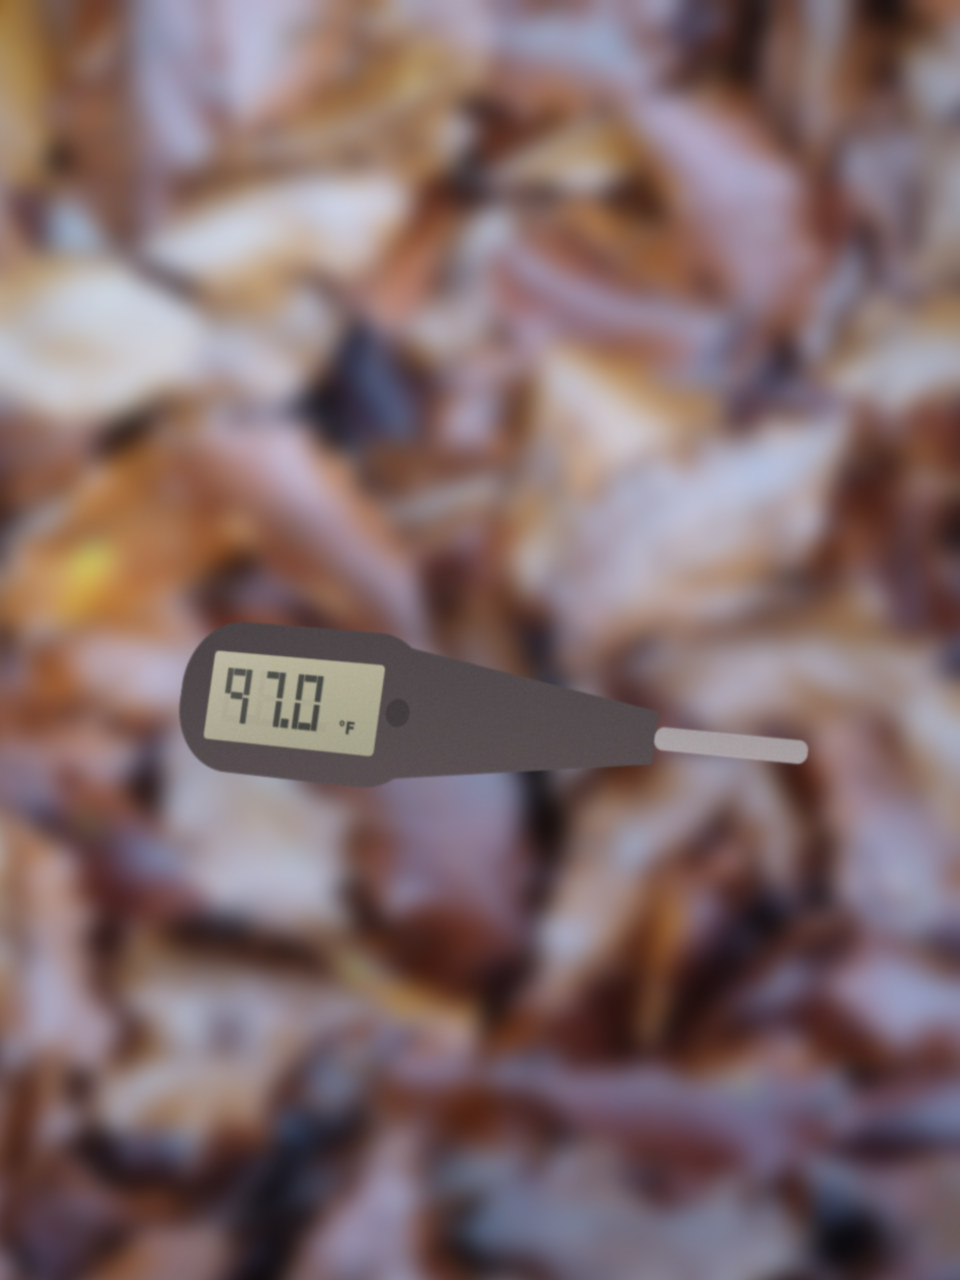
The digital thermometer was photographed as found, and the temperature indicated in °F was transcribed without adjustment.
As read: 97.0 °F
